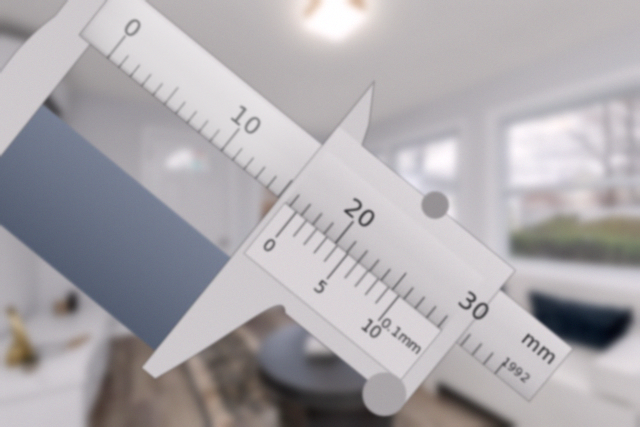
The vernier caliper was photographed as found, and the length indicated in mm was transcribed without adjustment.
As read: 16.6 mm
